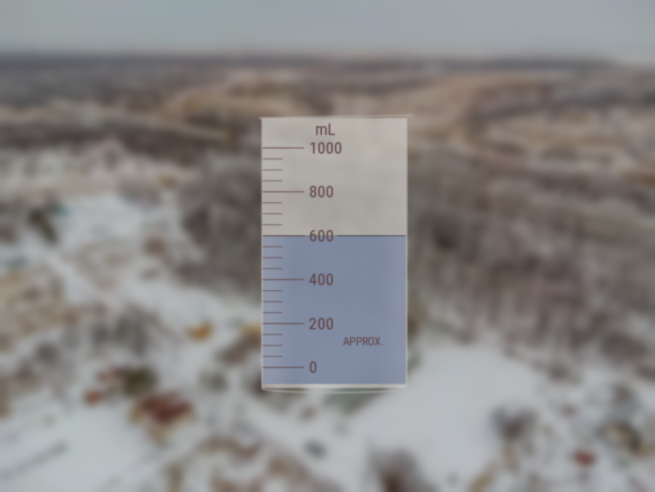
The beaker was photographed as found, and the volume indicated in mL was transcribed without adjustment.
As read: 600 mL
